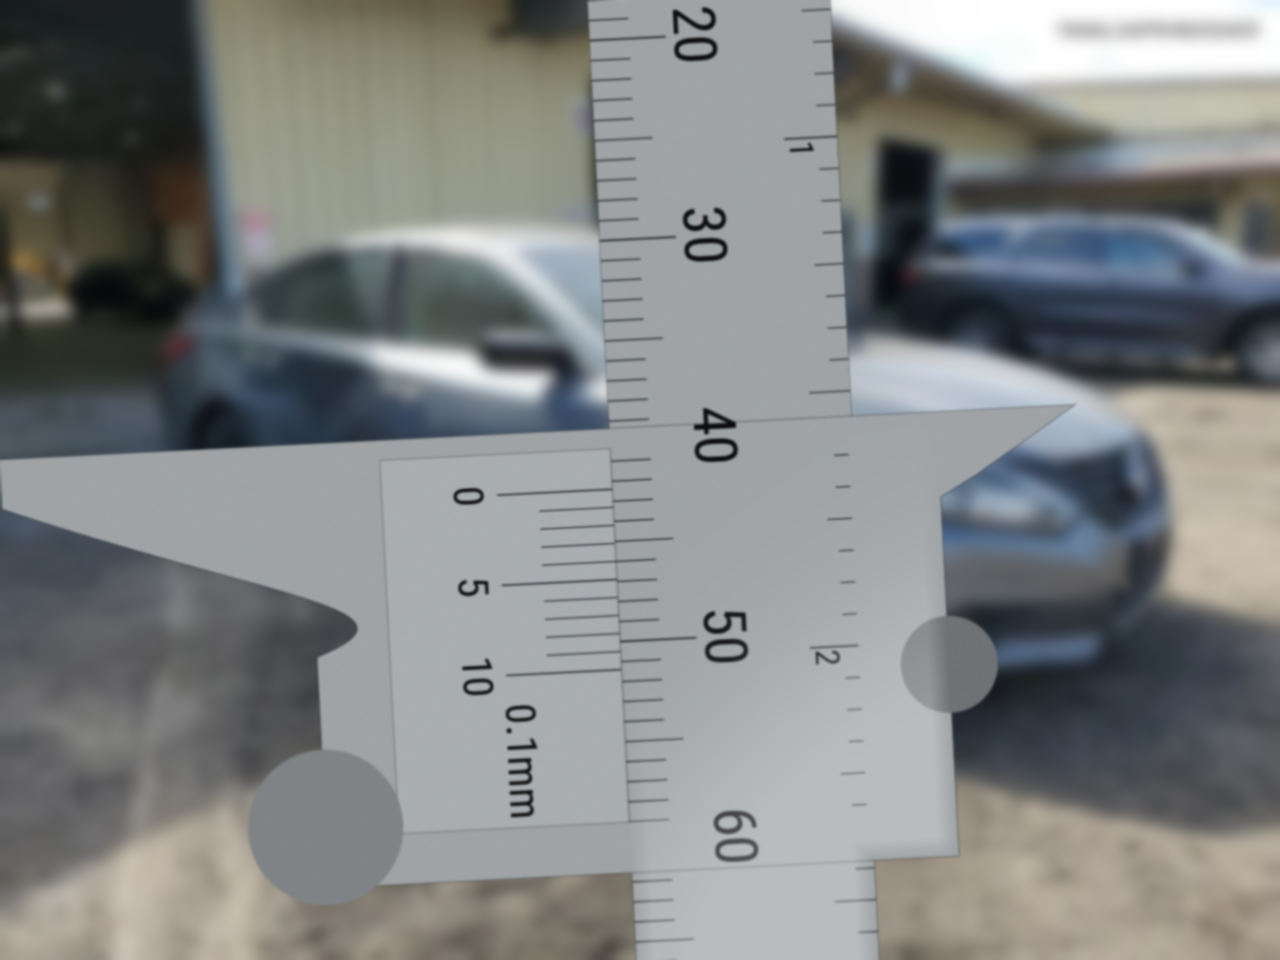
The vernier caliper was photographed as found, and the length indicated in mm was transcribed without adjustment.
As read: 42.4 mm
